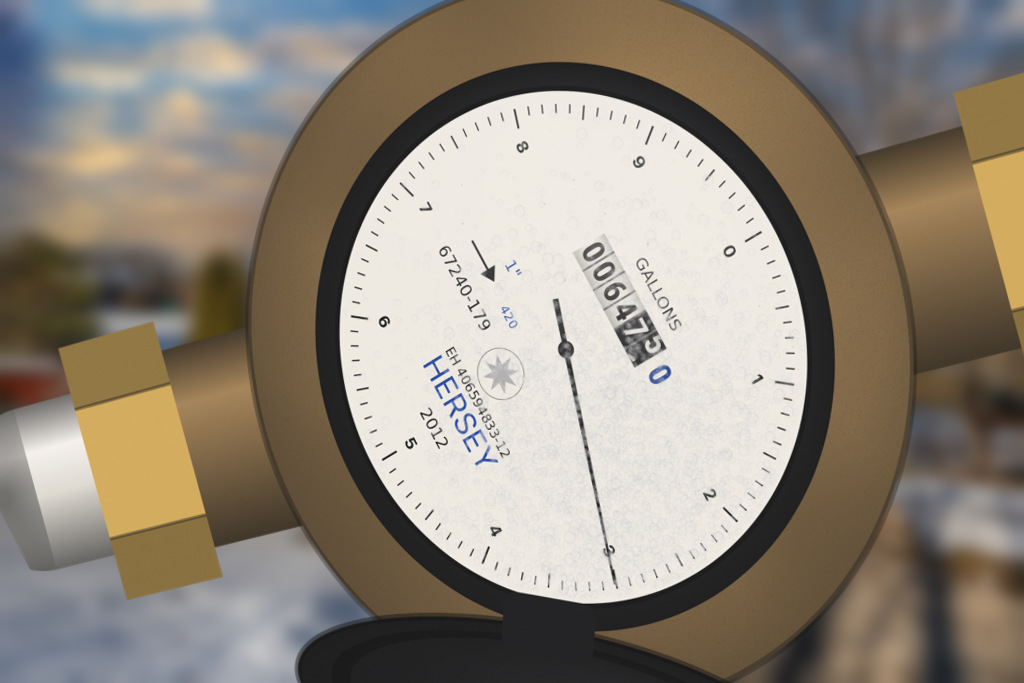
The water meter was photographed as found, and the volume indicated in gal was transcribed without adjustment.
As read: 64753.0 gal
